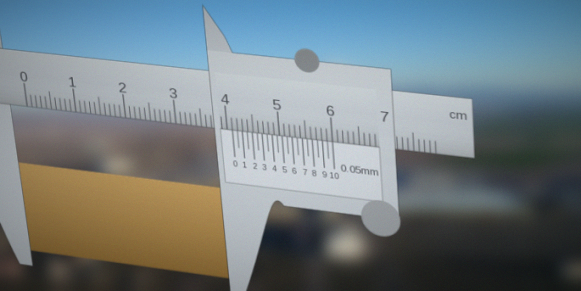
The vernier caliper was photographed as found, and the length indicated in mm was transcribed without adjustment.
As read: 41.0 mm
